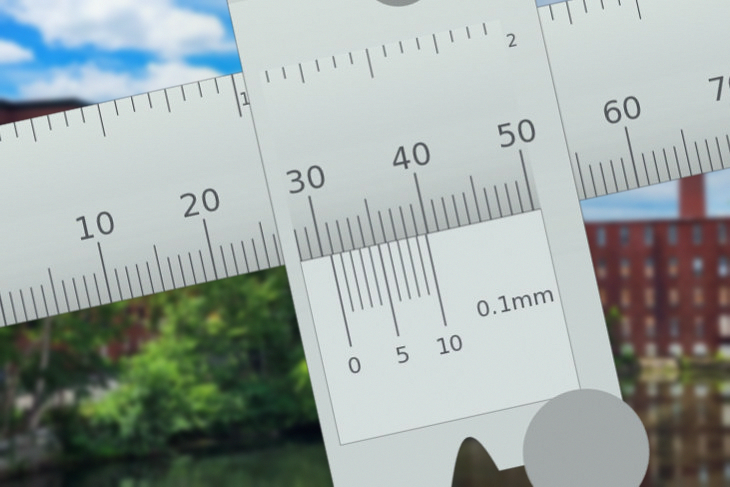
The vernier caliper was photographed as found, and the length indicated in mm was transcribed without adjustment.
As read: 30.8 mm
